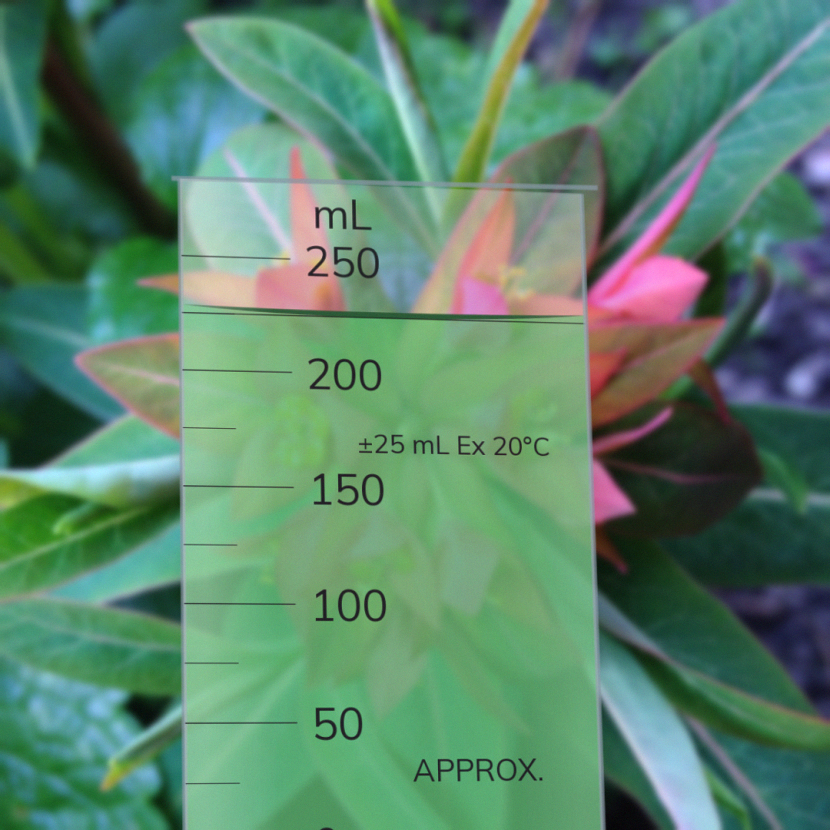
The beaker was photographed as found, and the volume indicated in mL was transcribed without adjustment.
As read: 225 mL
